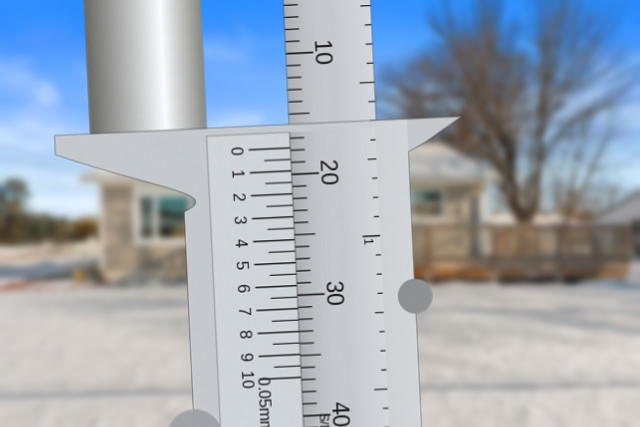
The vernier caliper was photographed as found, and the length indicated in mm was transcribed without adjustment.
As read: 17.8 mm
